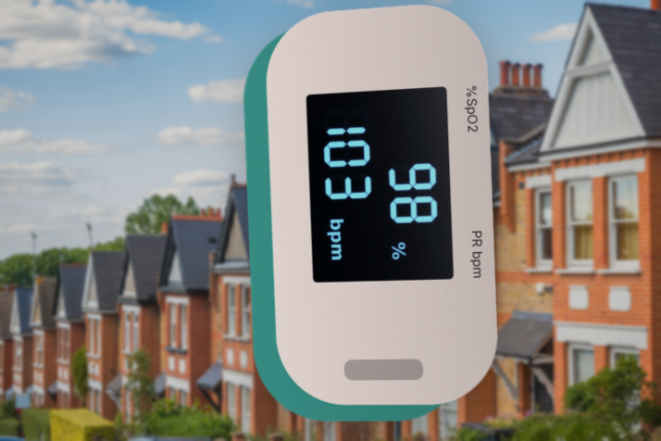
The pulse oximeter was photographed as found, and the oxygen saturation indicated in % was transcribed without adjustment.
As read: 98 %
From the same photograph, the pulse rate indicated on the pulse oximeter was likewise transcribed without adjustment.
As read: 103 bpm
